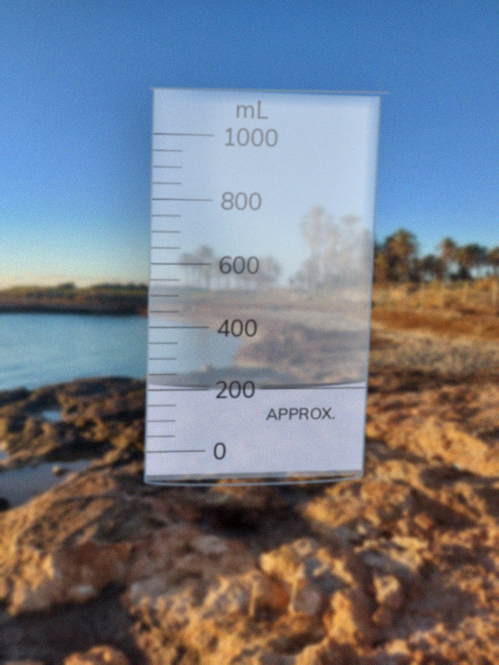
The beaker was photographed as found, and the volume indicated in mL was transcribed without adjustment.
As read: 200 mL
